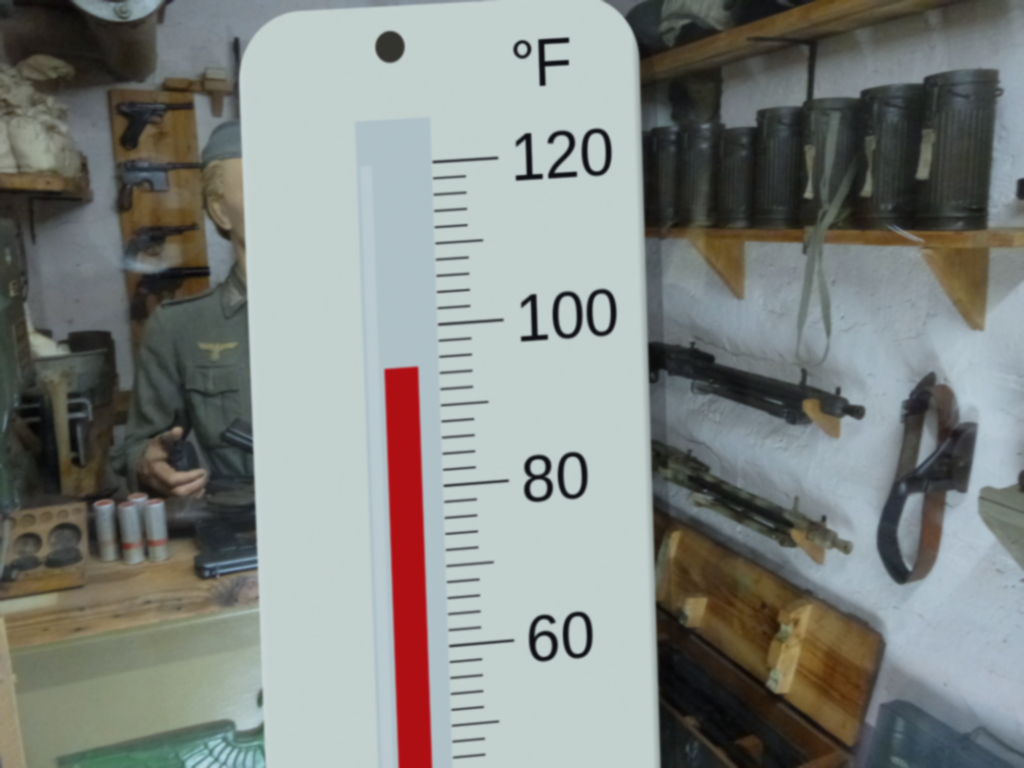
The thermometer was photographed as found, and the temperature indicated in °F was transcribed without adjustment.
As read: 95 °F
